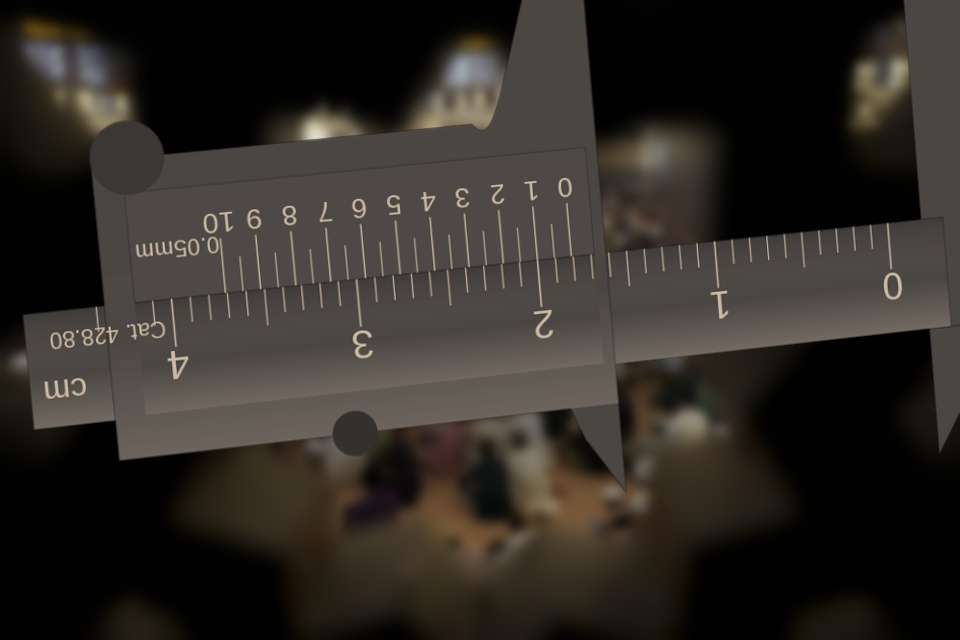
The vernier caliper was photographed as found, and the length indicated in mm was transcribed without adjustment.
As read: 18.1 mm
